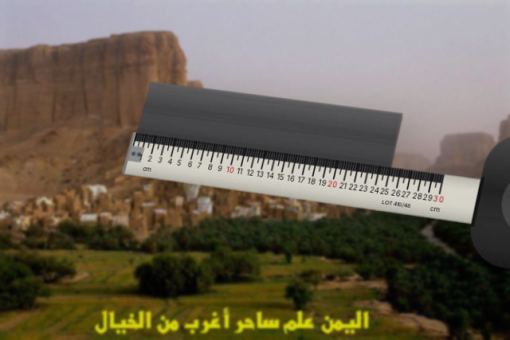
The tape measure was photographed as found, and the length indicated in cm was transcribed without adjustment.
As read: 25 cm
